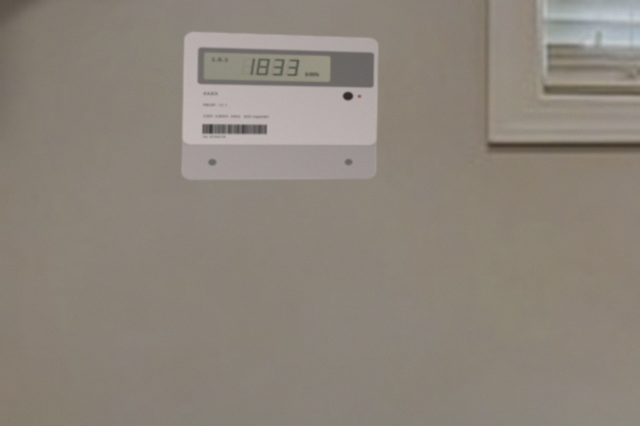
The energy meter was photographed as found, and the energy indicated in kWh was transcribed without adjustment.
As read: 1833 kWh
